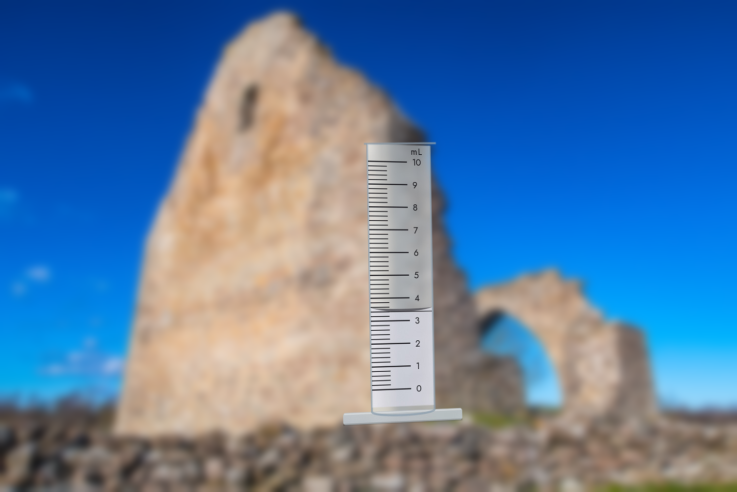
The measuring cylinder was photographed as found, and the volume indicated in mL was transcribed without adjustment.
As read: 3.4 mL
